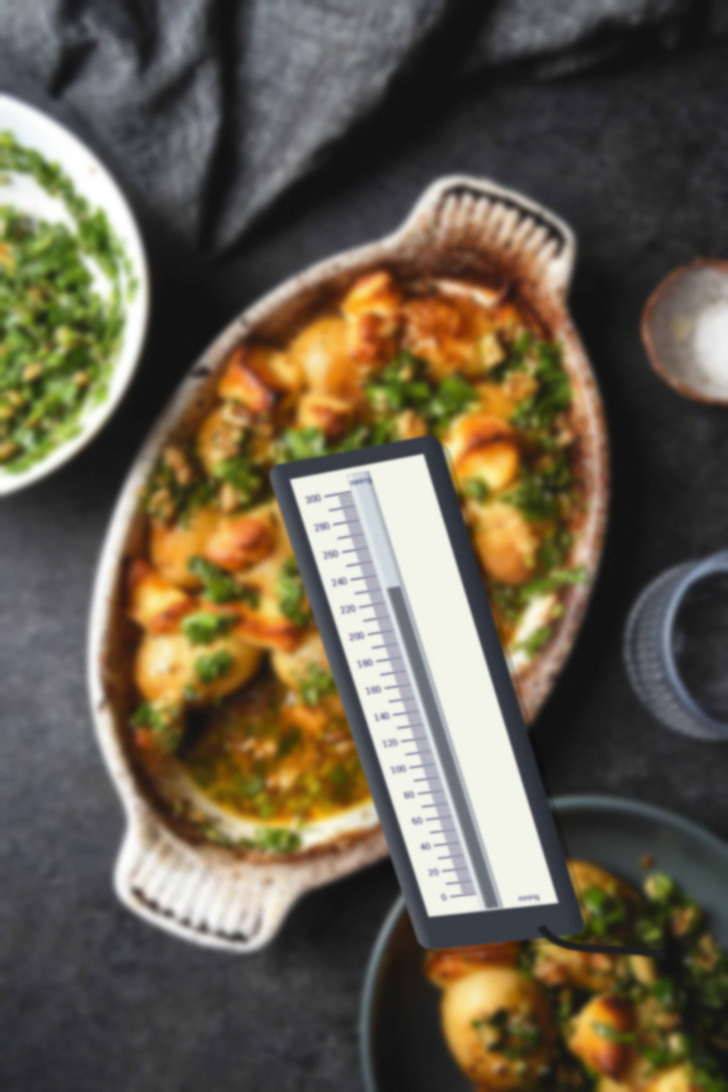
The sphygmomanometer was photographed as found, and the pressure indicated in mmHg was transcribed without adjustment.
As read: 230 mmHg
